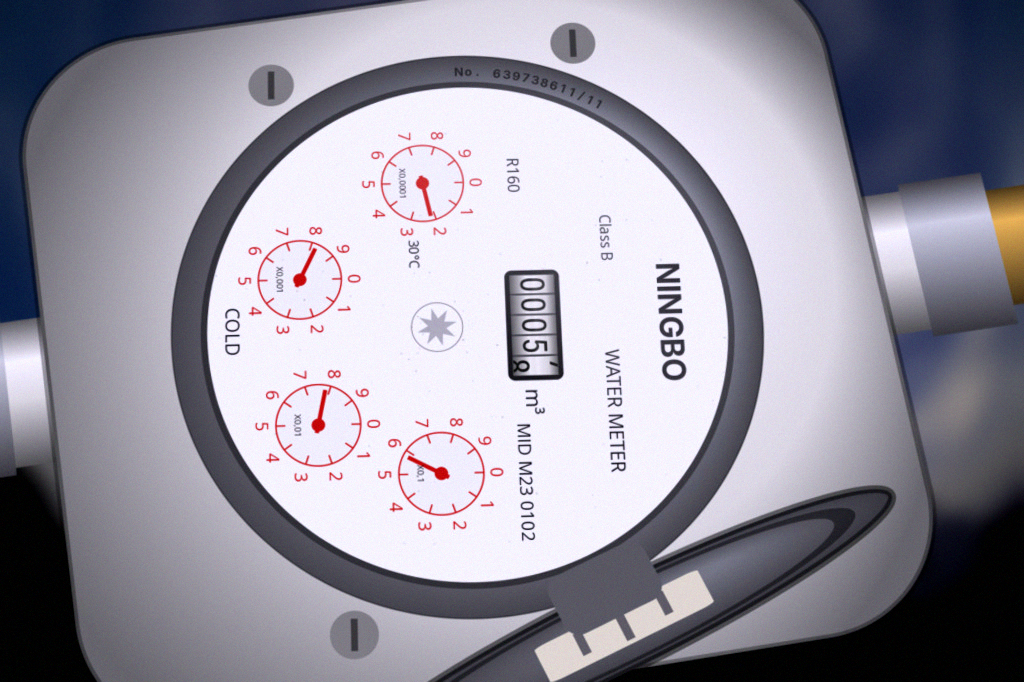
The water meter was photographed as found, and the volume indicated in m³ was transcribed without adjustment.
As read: 57.5782 m³
